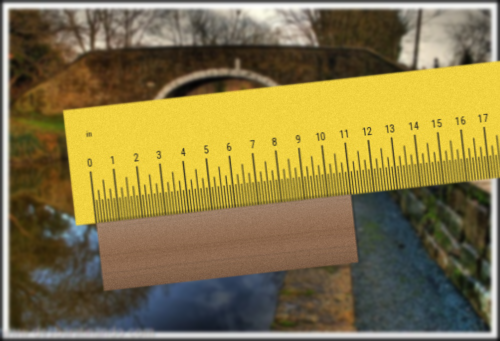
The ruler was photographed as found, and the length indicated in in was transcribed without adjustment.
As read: 11 in
